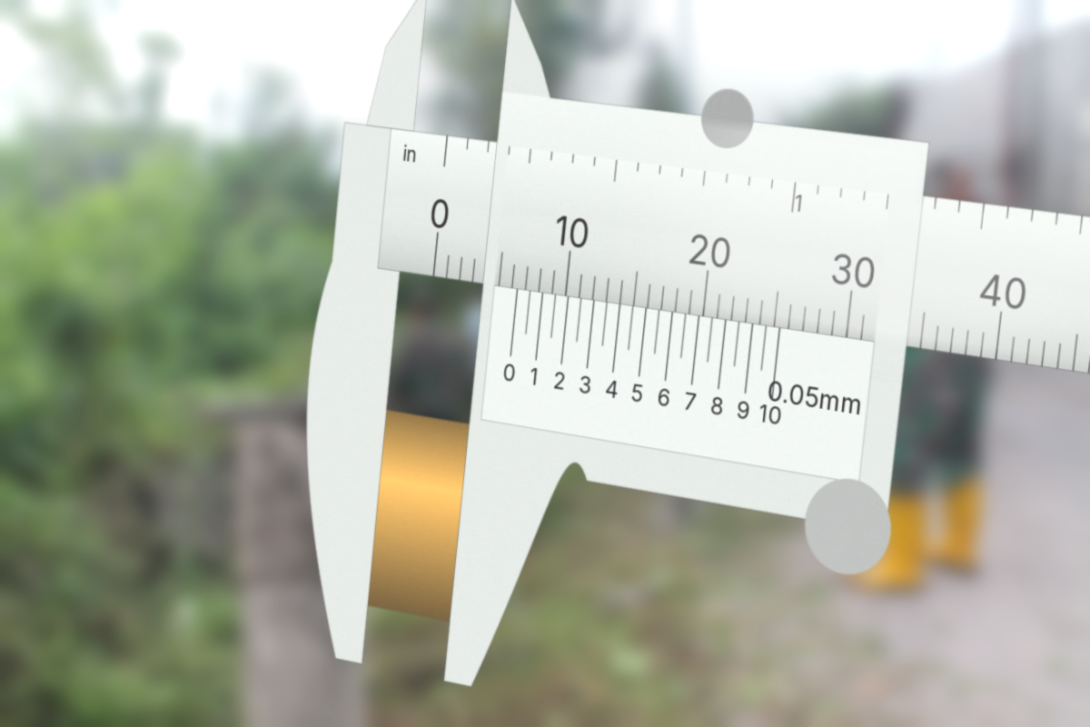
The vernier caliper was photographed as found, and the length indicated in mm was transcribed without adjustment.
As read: 6.4 mm
